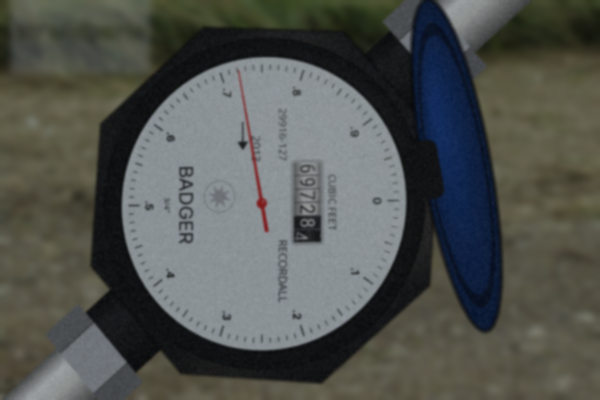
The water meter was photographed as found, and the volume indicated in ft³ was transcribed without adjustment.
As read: 697283.72 ft³
